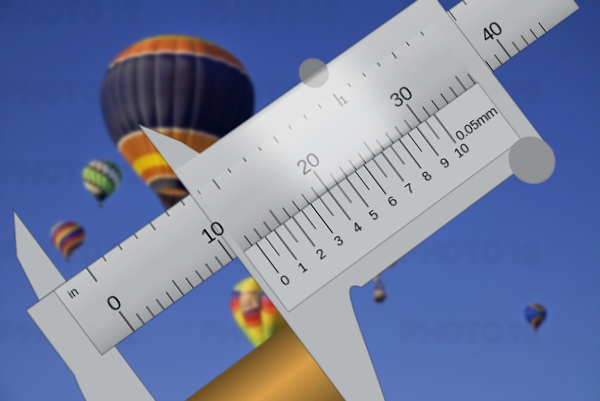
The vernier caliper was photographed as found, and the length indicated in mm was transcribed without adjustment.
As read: 12.4 mm
